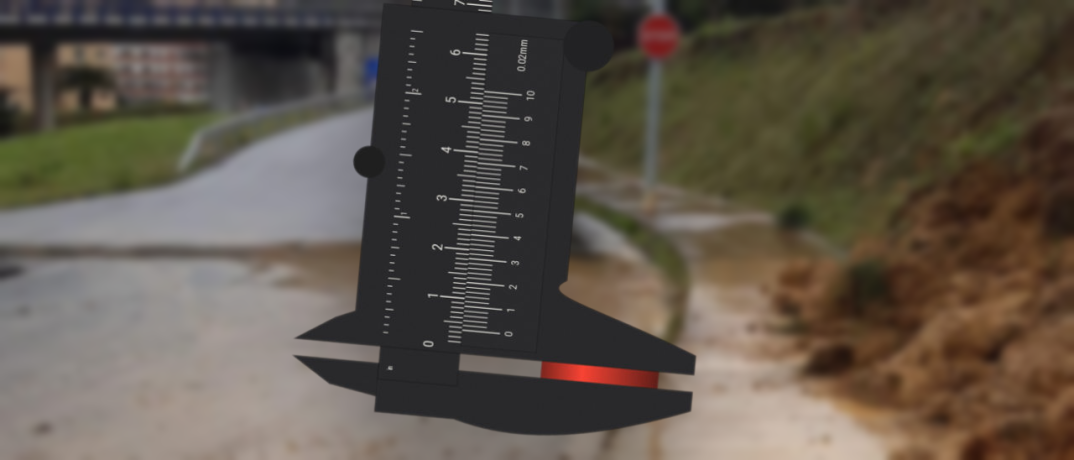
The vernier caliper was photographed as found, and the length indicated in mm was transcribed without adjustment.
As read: 3.5 mm
